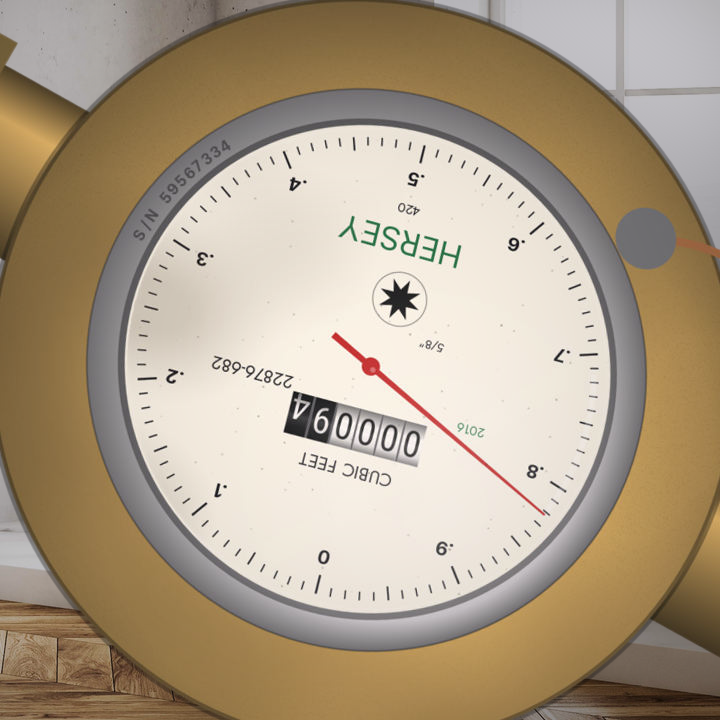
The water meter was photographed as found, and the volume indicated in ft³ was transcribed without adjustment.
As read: 93.82 ft³
